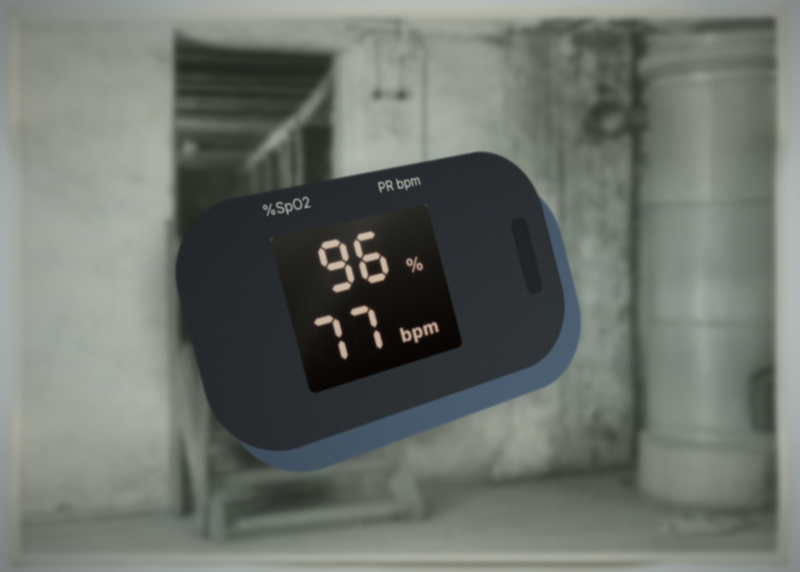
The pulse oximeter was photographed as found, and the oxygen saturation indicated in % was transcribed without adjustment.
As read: 96 %
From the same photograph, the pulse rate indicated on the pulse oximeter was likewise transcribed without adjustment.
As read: 77 bpm
